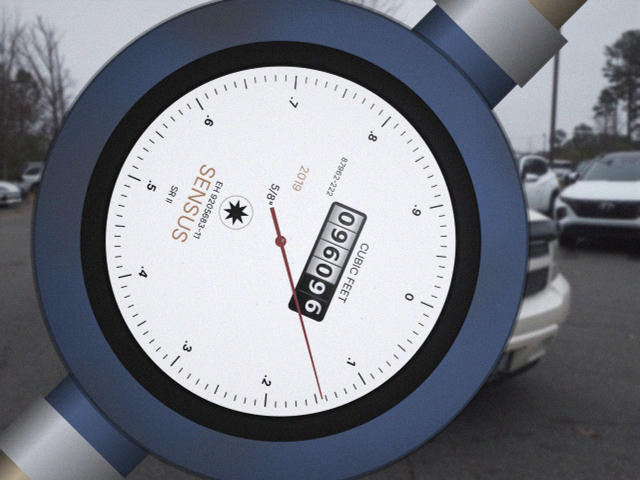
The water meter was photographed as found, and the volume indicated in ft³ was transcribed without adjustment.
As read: 96096.14 ft³
